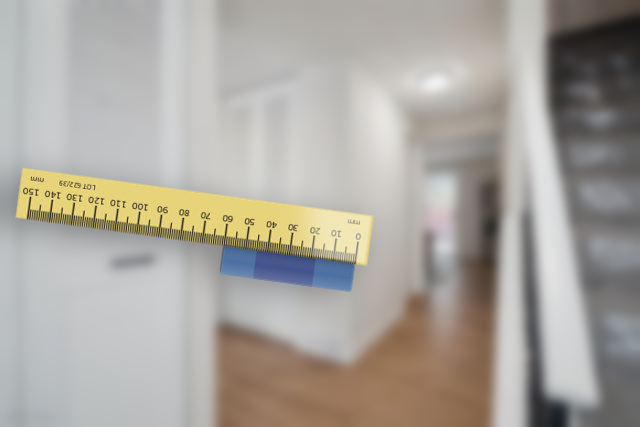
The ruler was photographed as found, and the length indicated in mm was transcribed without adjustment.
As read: 60 mm
